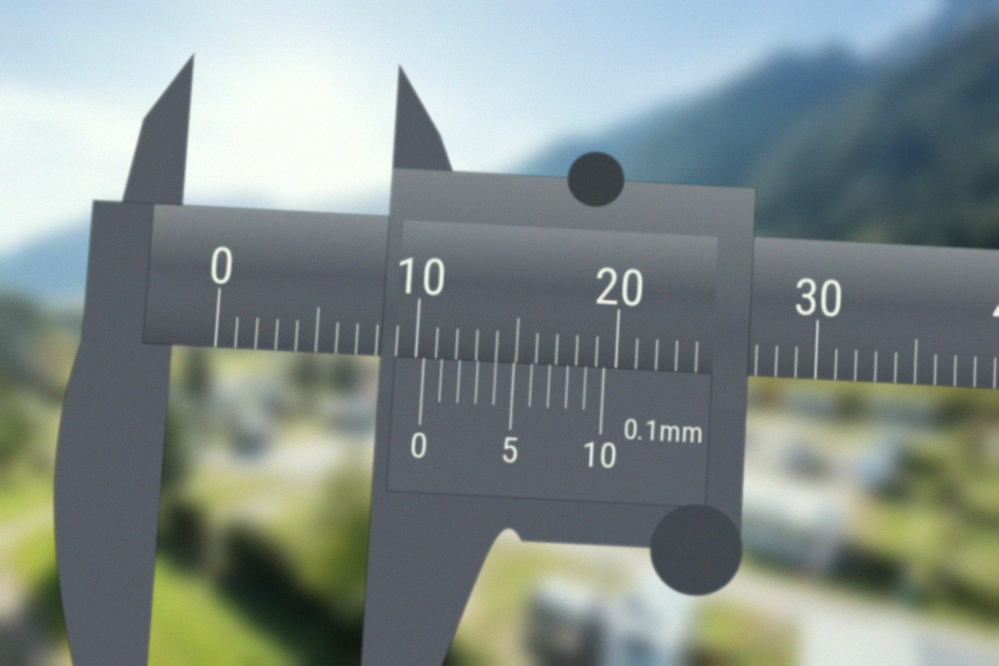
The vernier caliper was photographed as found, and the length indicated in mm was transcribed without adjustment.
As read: 10.4 mm
